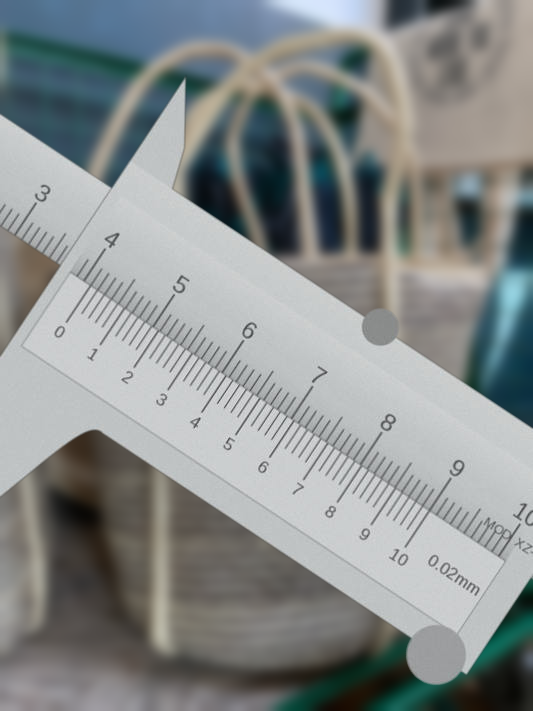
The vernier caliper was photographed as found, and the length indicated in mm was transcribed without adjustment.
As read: 41.0 mm
